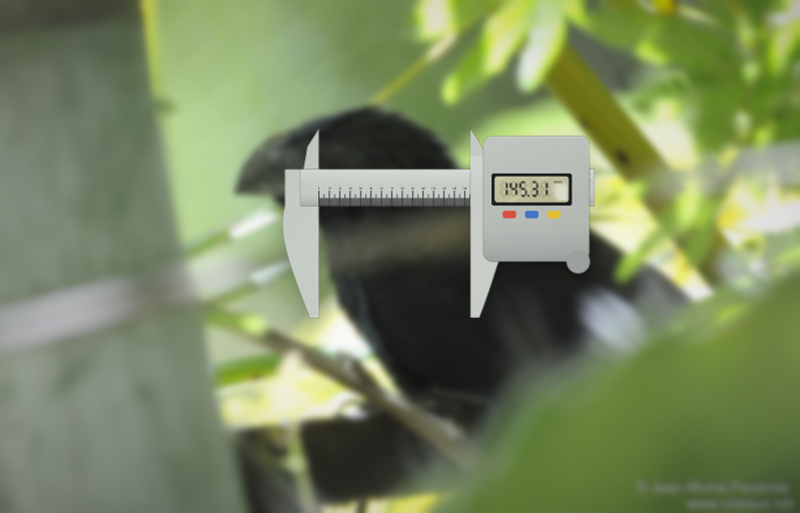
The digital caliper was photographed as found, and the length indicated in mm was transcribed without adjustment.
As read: 145.31 mm
